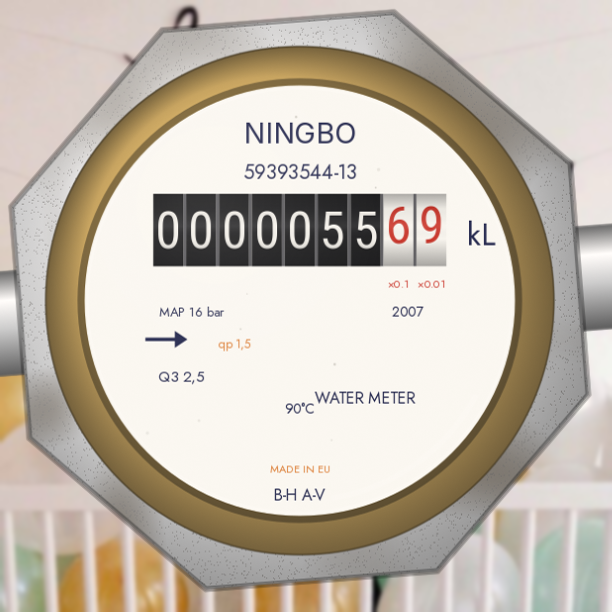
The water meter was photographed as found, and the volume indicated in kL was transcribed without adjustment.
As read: 55.69 kL
